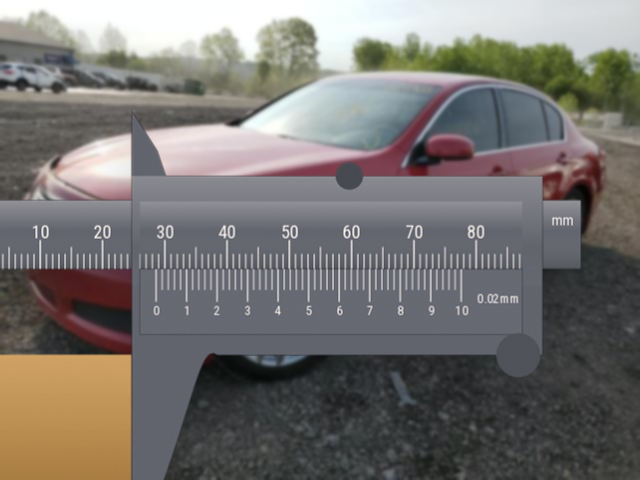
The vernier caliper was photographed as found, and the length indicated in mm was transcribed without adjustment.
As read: 28.6 mm
